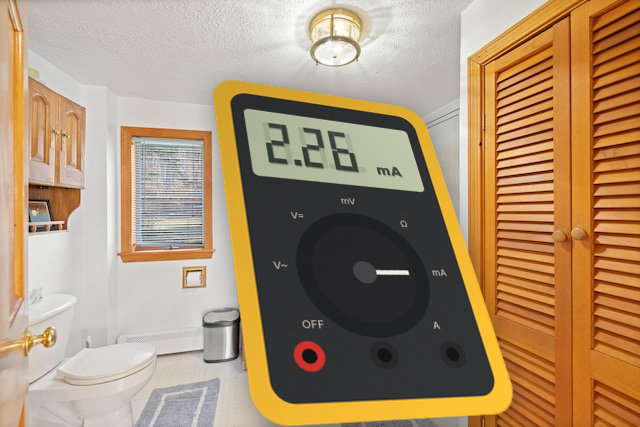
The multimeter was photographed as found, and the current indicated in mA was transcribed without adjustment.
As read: 2.26 mA
